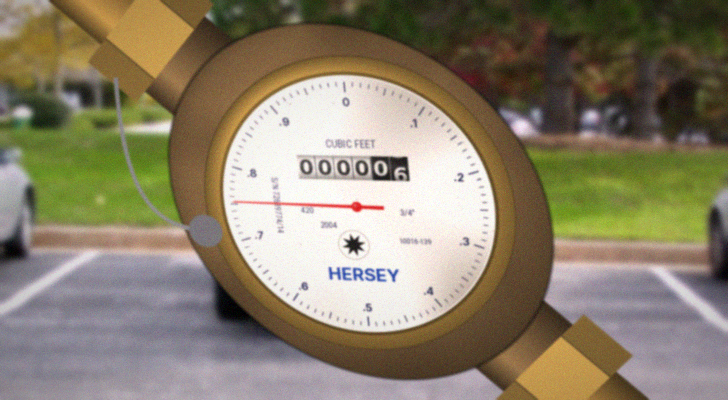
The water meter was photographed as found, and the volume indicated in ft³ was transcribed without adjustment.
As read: 5.75 ft³
